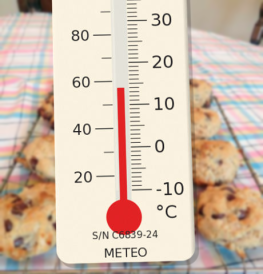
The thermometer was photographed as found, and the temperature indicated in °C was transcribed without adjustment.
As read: 14 °C
